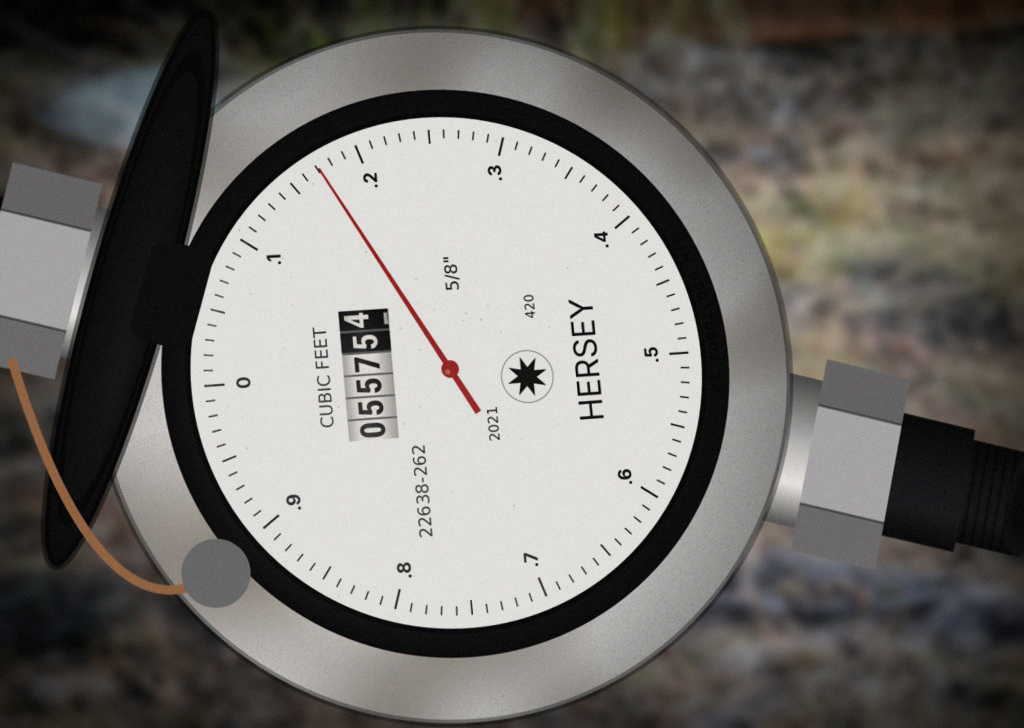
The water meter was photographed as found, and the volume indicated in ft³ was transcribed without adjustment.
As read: 55754.17 ft³
